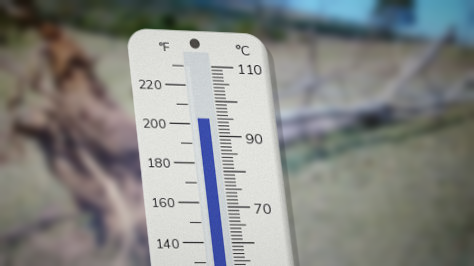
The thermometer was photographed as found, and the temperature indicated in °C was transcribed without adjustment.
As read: 95 °C
